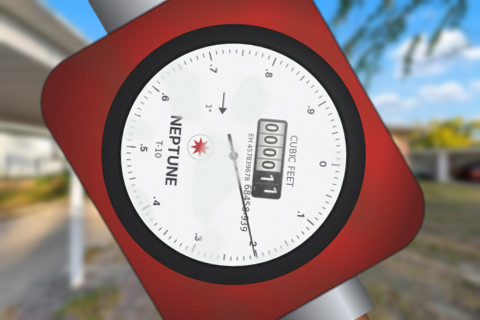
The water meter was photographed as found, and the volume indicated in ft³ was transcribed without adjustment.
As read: 11.20 ft³
